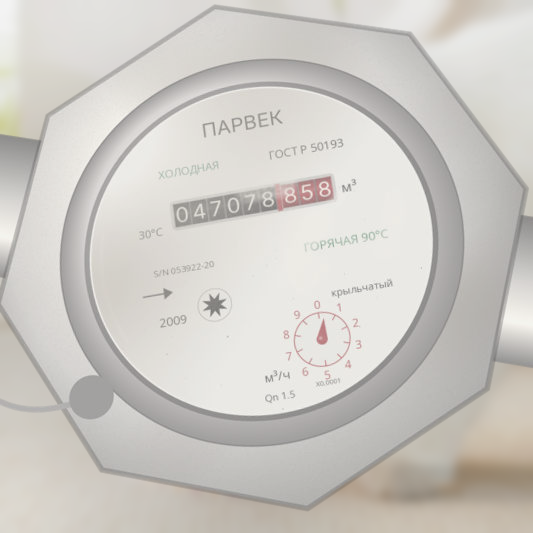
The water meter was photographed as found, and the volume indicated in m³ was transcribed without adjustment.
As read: 47078.8580 m³
